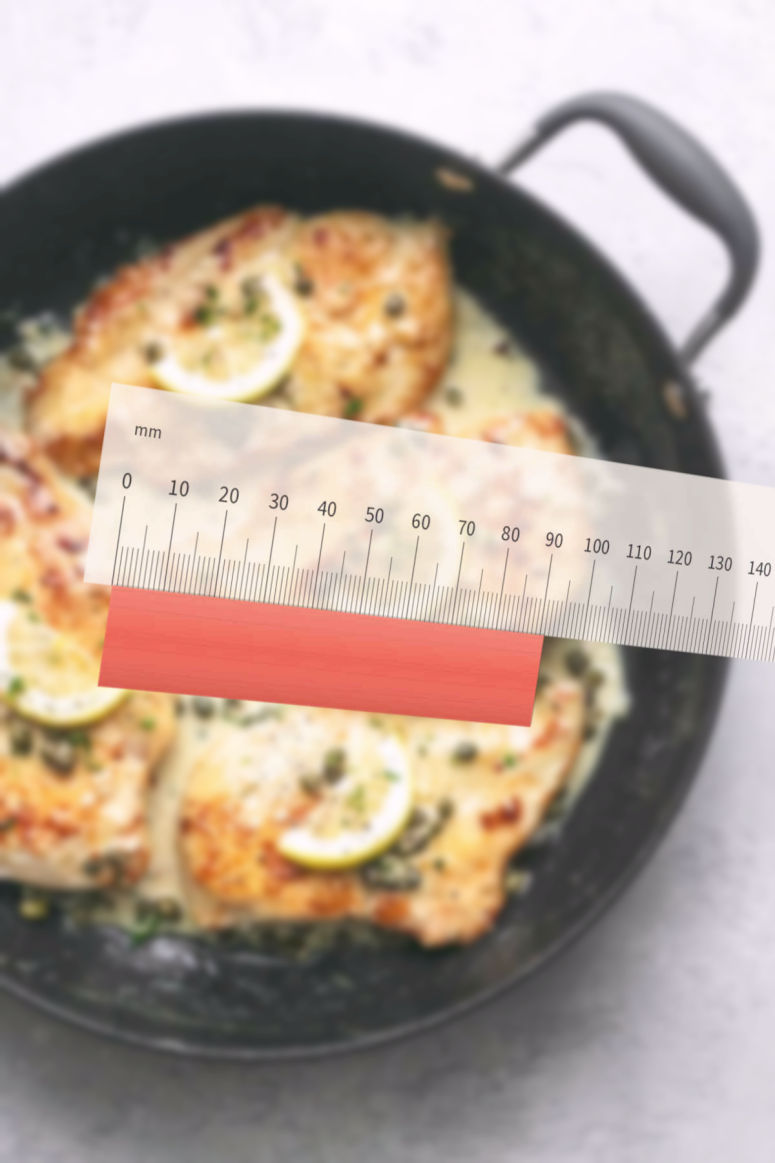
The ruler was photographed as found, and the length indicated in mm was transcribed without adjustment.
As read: 91 mm
